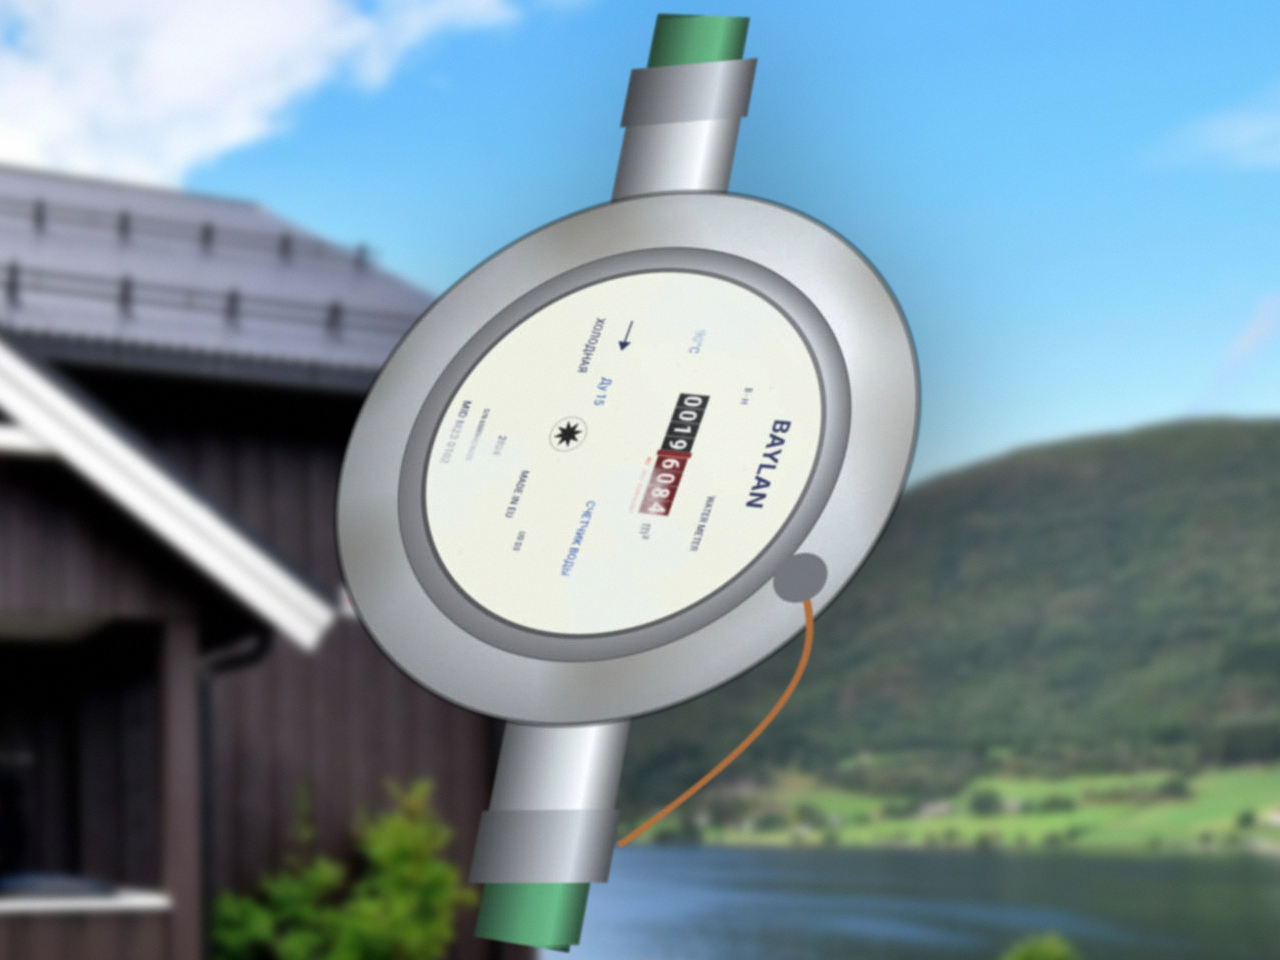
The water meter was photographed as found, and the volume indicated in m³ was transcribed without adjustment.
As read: 19.6084 m³
